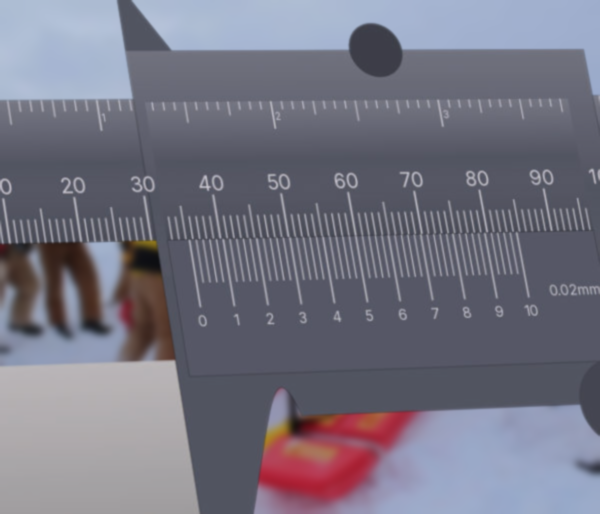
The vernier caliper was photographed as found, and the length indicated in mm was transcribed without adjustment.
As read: 35.5 mm
